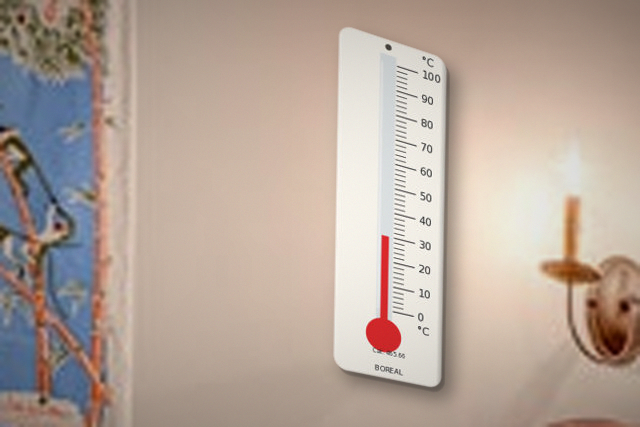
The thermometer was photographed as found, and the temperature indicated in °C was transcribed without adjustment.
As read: 30 °C
